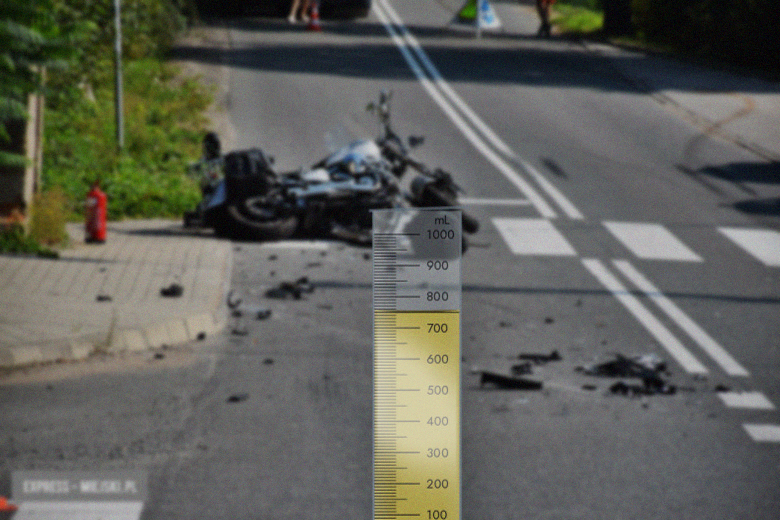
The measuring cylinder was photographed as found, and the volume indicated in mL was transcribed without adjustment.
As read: 750 mL
